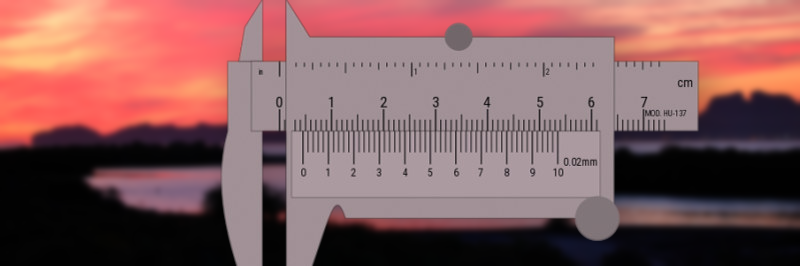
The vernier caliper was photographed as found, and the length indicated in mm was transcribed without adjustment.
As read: 4.5 mm
